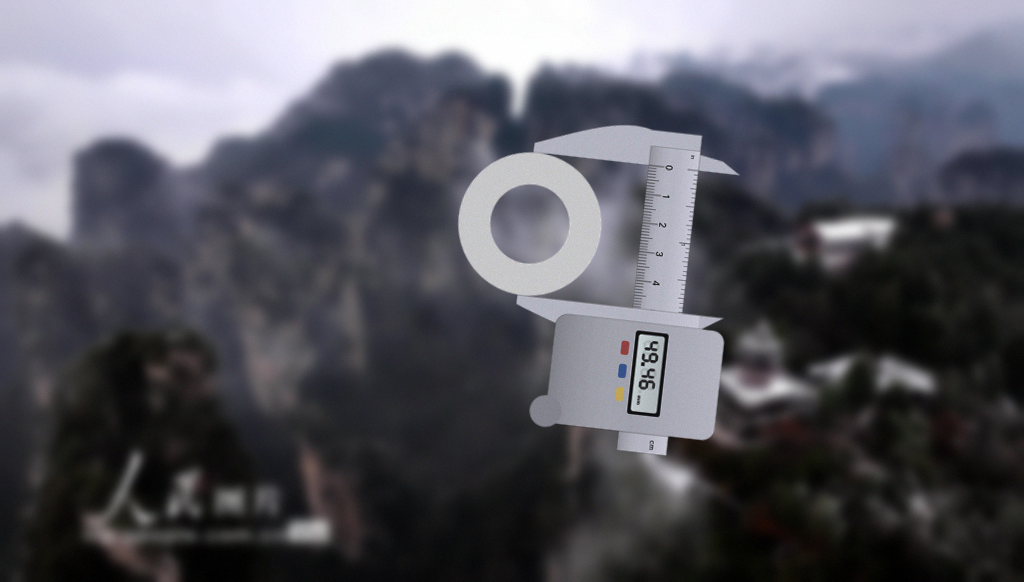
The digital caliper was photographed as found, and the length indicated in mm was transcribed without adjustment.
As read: 49.46 mm
